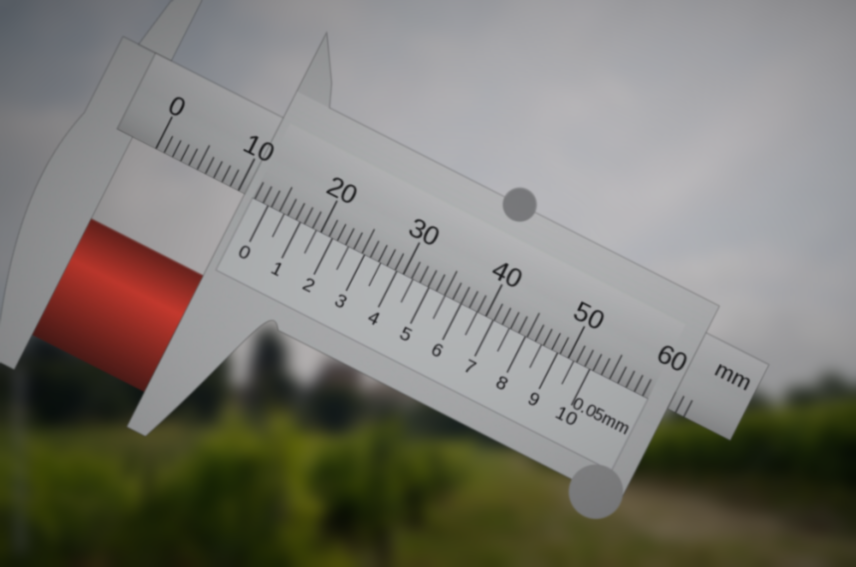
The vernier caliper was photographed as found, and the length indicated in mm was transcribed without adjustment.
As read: 13.6 mm
